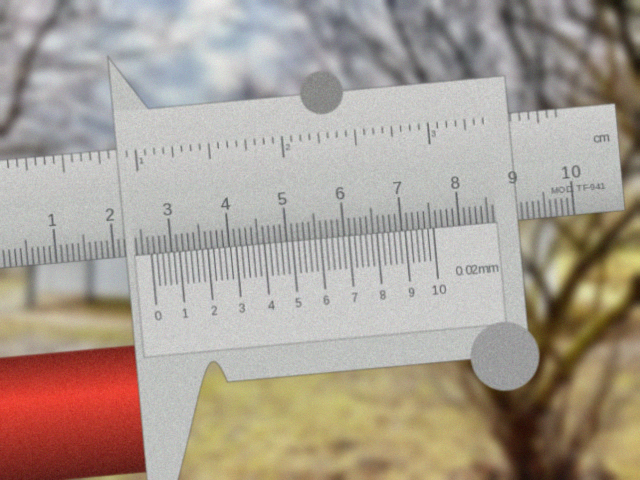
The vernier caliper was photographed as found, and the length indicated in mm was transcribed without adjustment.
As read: 26.5 mm
